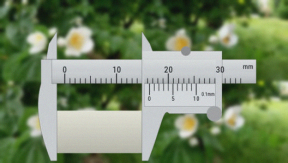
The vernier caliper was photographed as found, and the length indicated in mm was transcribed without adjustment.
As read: 16.4 mm
